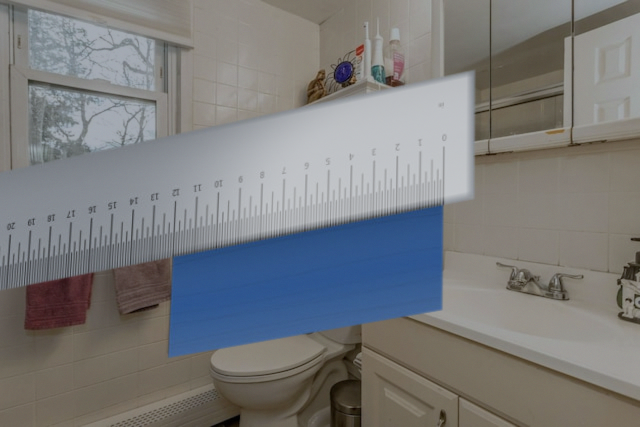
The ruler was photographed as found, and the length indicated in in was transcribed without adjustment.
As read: 12 in
